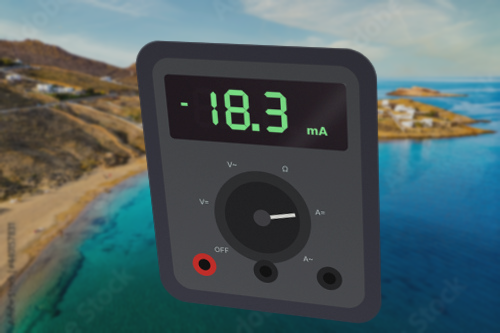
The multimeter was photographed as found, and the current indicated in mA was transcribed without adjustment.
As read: -18.3 mA
